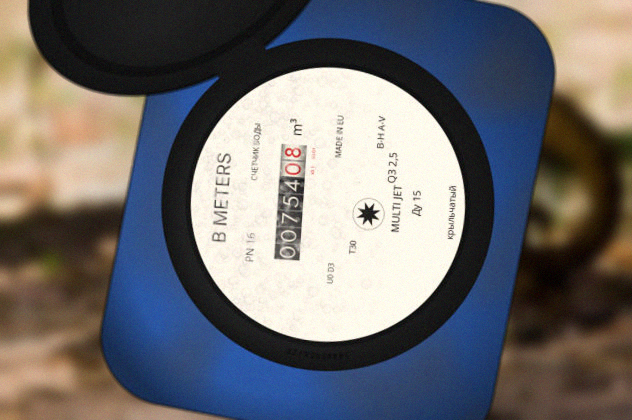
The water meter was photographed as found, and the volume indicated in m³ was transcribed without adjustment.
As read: 754.08 m³
